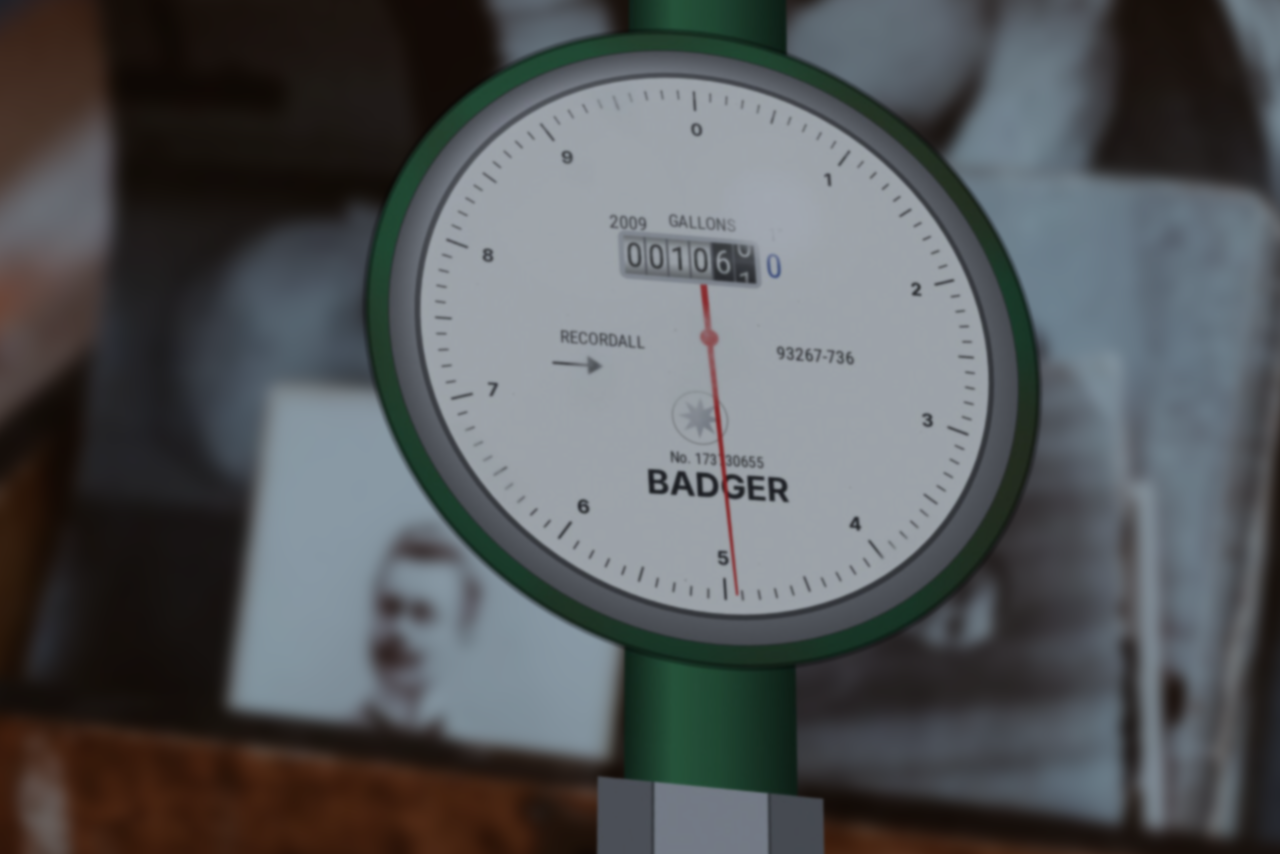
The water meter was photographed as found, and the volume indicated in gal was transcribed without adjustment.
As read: 10604.9 gal
